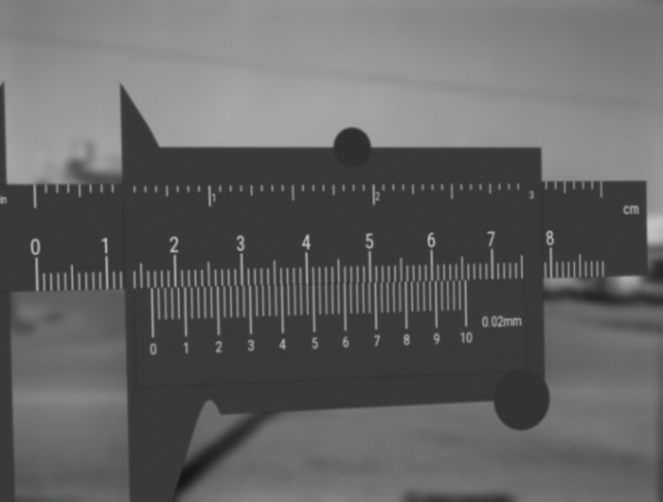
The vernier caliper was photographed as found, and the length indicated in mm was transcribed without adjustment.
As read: 16.5 mm
